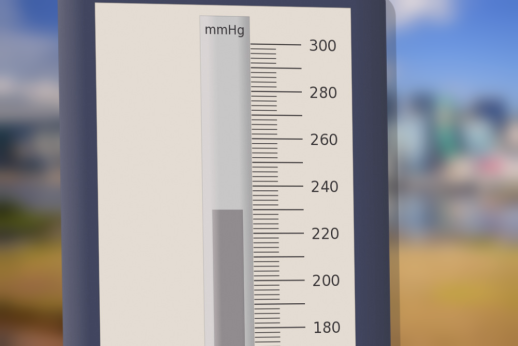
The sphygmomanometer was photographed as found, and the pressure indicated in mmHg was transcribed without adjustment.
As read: 230 mmHg
